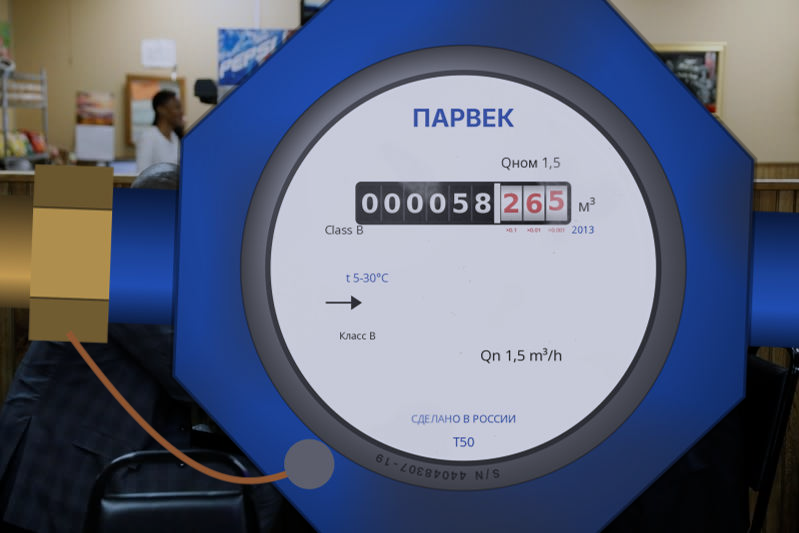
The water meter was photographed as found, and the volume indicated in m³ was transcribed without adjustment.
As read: 58.265 m³
